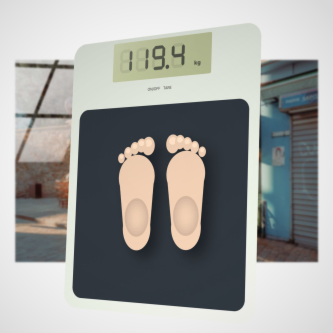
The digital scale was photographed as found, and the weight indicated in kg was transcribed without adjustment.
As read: 119.4 kg
